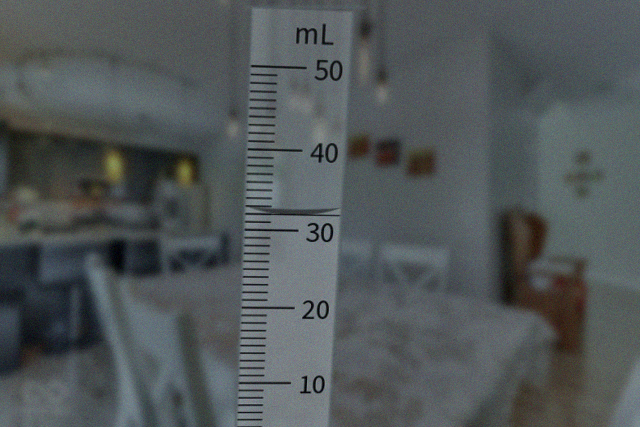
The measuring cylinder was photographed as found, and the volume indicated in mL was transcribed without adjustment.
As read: 32 mL
